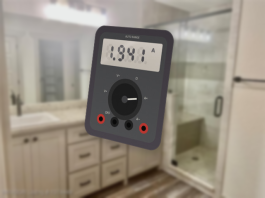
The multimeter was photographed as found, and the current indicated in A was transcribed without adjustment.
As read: 1.941 A
